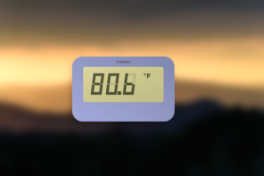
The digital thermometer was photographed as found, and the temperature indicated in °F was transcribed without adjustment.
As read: 80.6 °F
